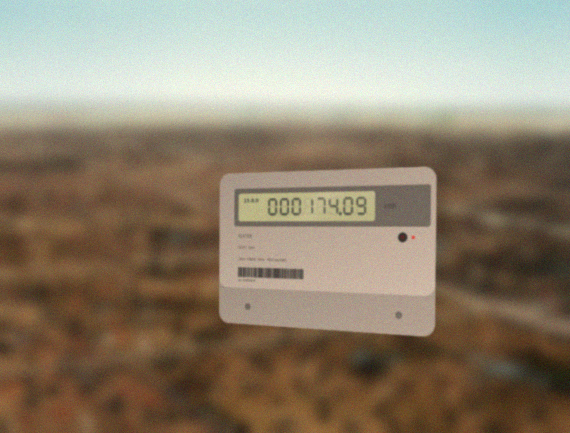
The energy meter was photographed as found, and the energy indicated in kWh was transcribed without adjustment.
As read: 174.09 kWh
